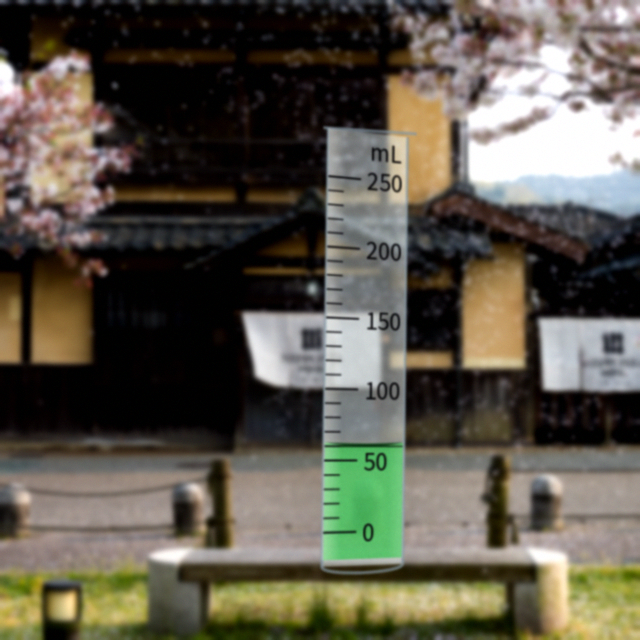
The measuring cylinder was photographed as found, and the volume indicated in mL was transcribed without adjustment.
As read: 60 mL
